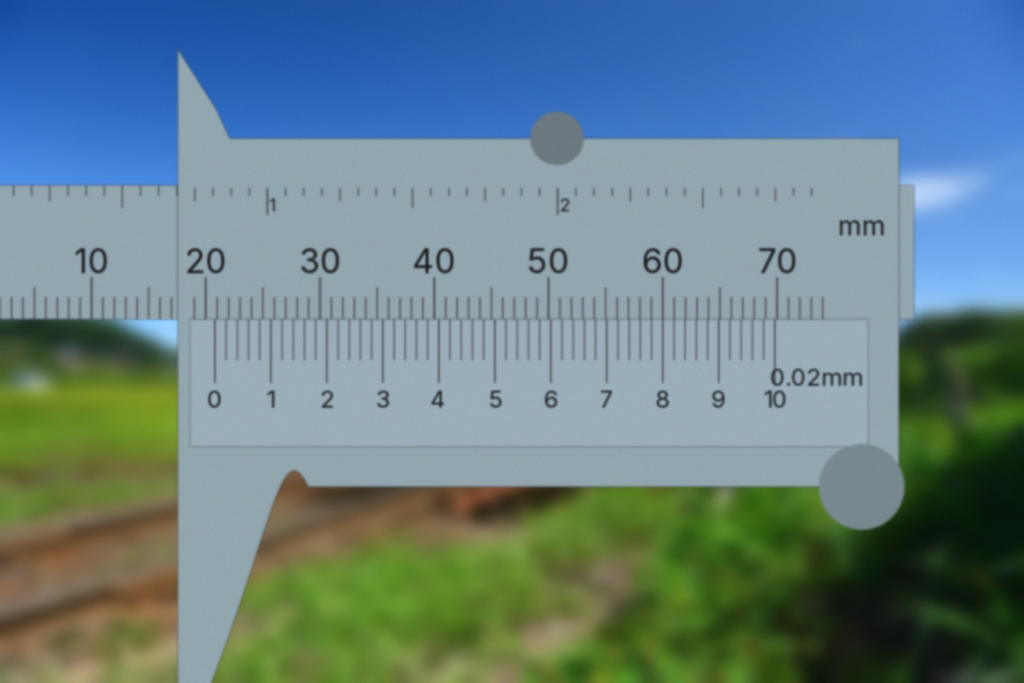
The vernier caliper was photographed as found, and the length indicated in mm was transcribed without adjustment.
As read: 20.8 mm
